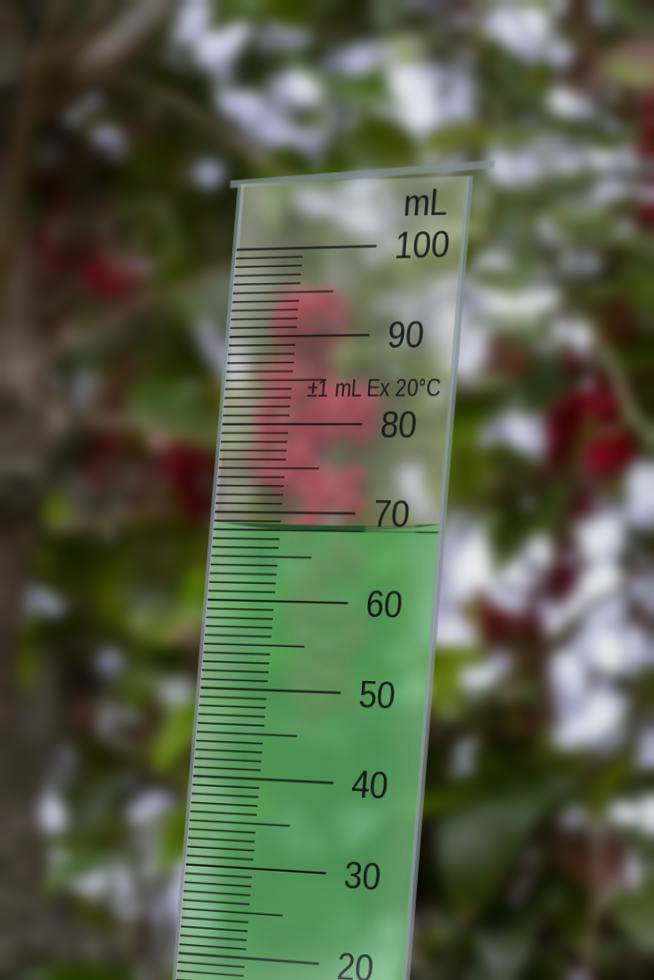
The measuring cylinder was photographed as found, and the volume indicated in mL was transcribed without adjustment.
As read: 68 mL
